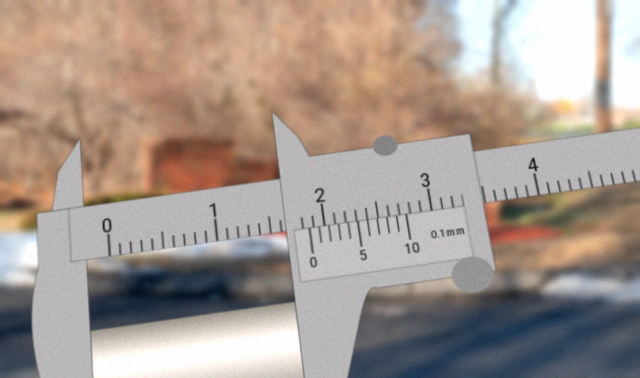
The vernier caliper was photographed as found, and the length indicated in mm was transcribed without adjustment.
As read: 18.6 mm
